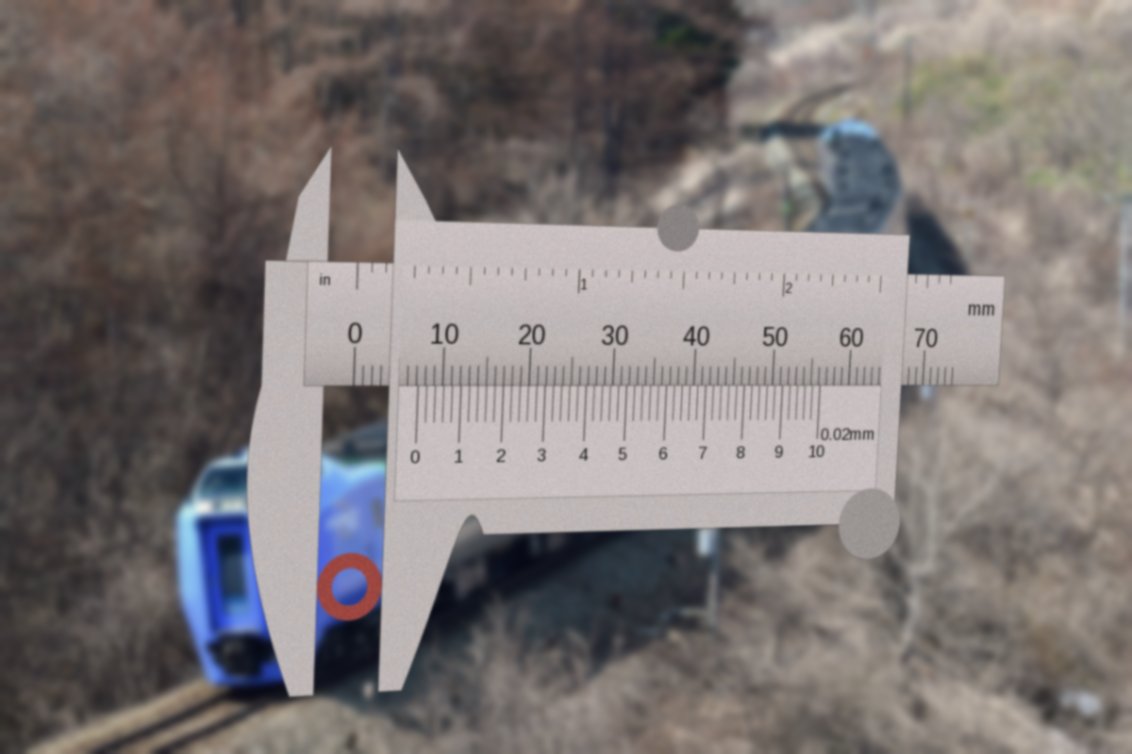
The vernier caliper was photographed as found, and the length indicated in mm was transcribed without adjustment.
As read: 7.2 mm
